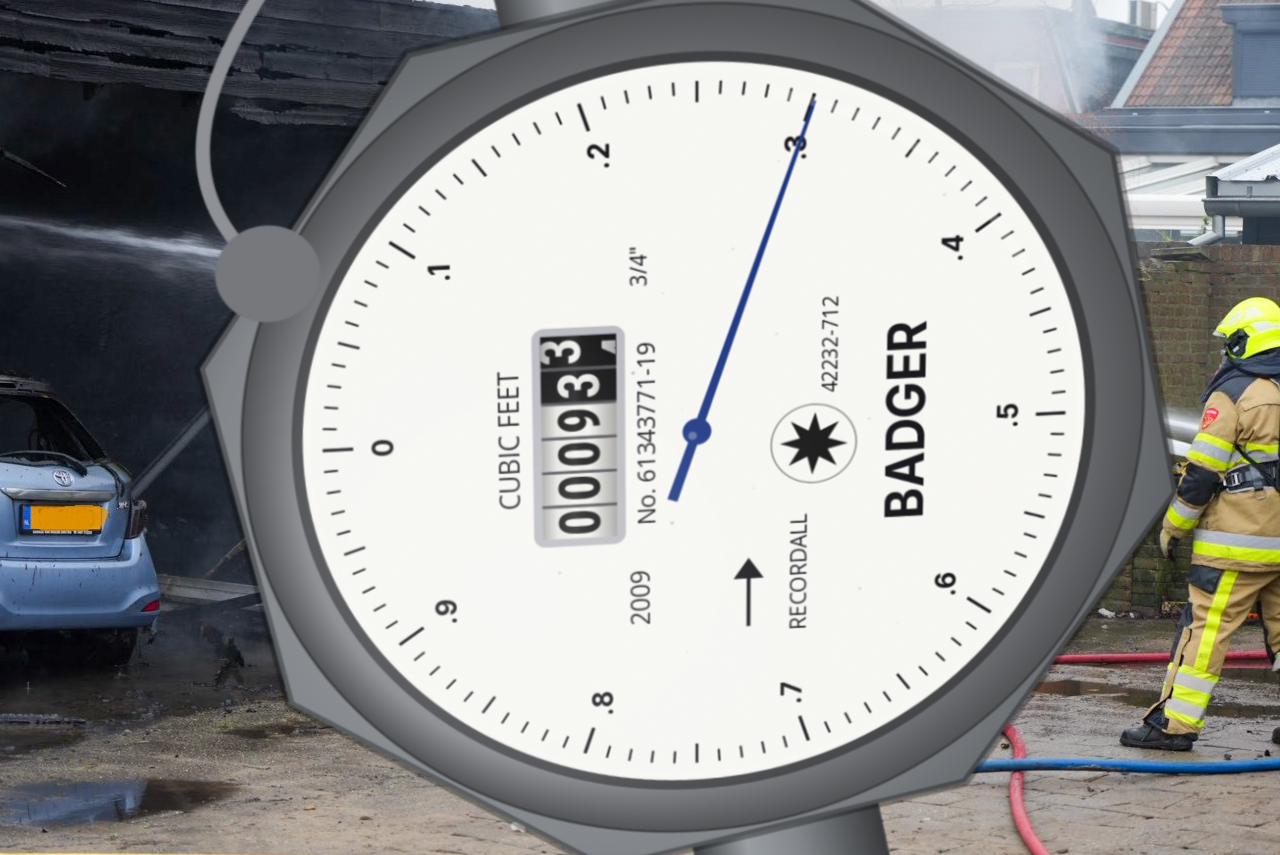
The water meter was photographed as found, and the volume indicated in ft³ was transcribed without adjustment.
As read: 933.30 ft³
